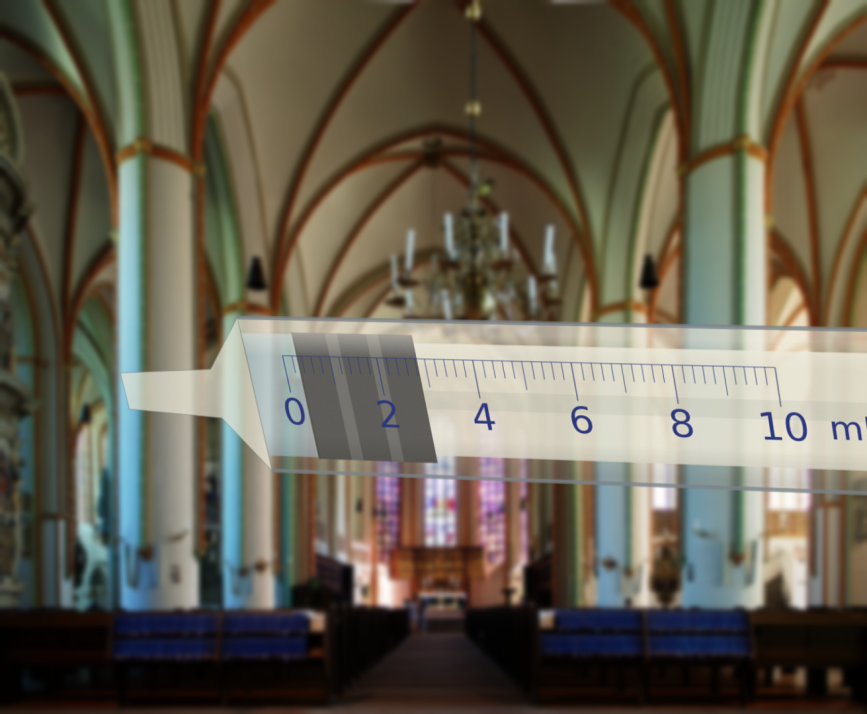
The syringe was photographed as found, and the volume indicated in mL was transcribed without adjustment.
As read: 0.3 mL
